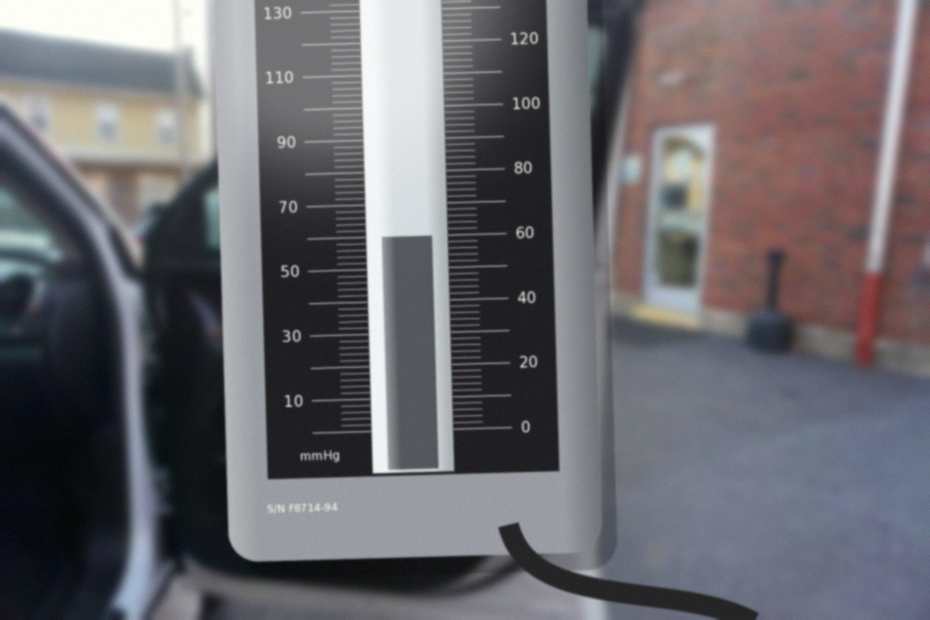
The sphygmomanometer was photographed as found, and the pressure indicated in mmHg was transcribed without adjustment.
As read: 60 mmHg
